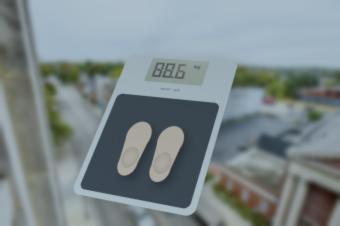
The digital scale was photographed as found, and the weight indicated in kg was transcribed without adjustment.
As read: 88.6 kg
